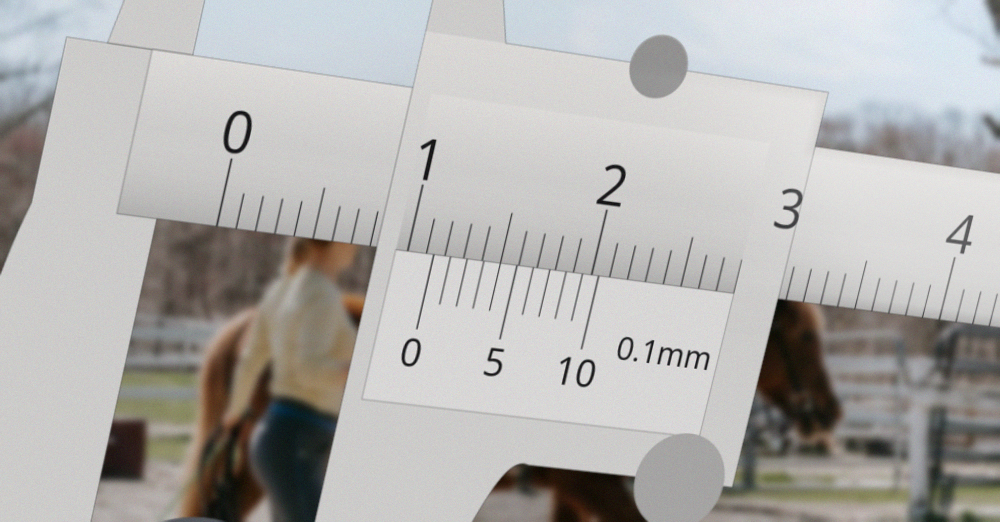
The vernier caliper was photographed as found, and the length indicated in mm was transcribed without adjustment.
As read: 11.4 mm
